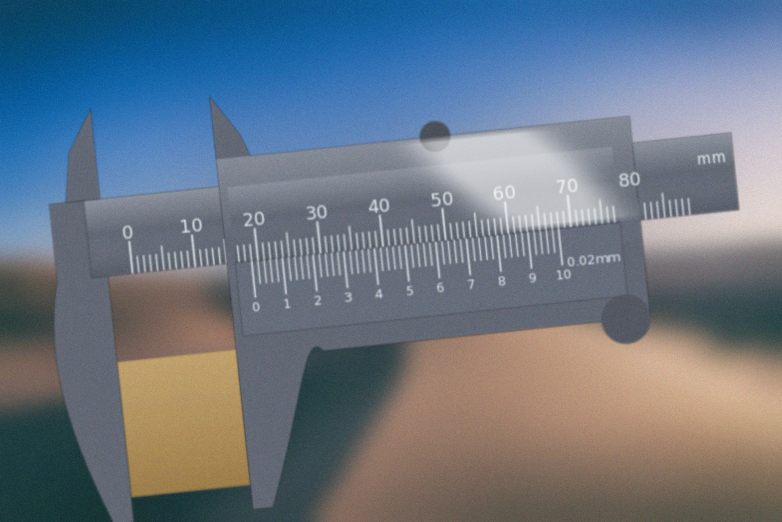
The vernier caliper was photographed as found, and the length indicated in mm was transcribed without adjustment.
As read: 19.0 mm
